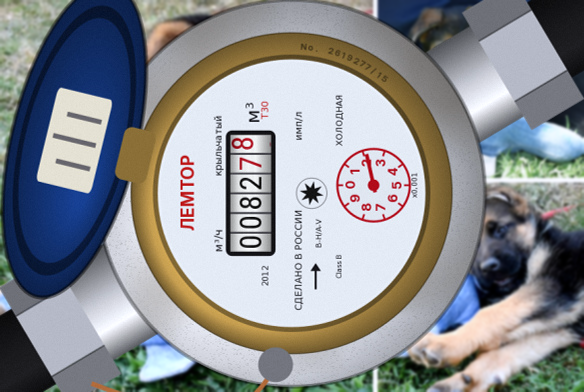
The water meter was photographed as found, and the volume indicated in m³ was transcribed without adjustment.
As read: 82.782 m³
